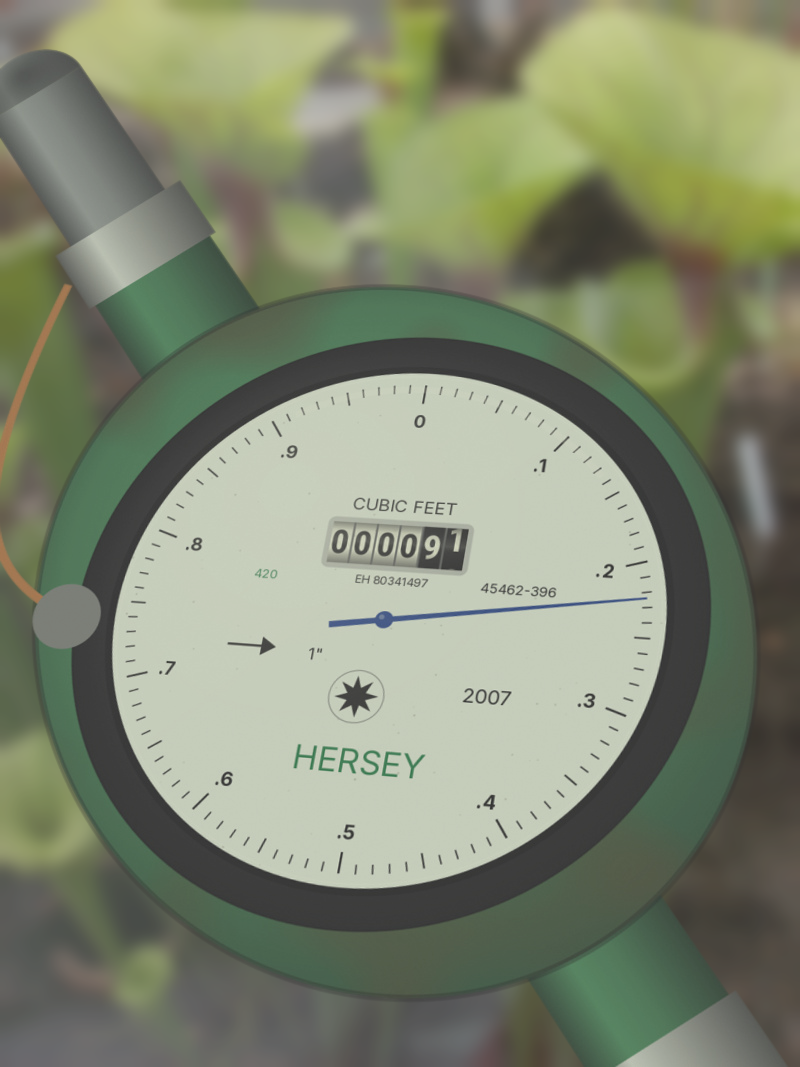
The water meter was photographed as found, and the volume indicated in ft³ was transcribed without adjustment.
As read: 91.22 ft³
